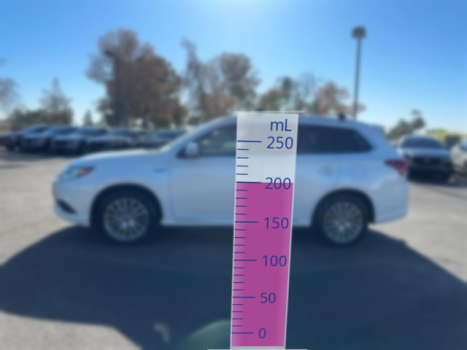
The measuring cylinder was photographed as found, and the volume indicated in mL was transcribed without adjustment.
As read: 200 mL
